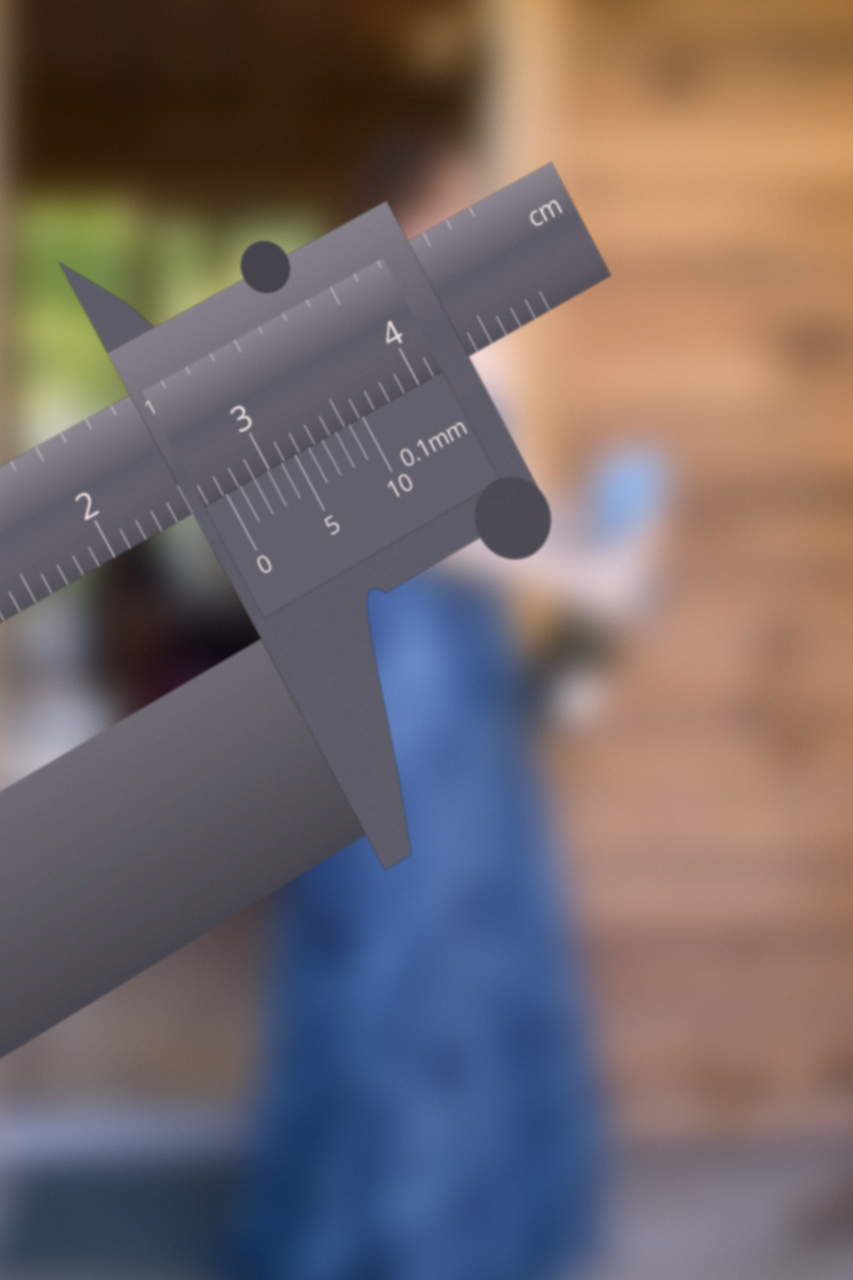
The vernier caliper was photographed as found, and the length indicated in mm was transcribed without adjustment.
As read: 27.2 mm
